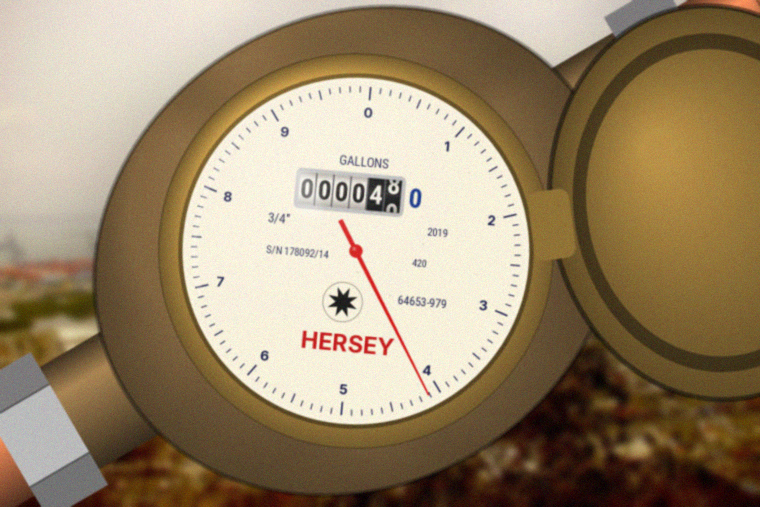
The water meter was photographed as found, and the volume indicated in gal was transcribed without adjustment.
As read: 484.1 gal
